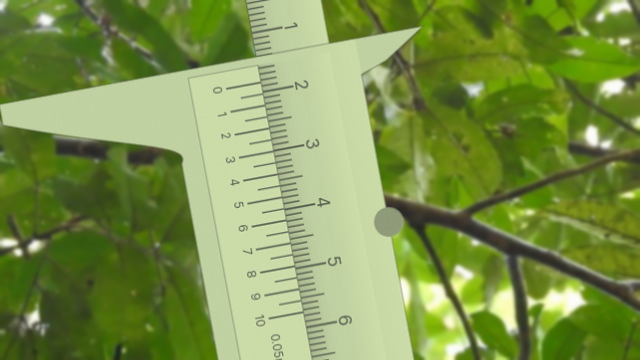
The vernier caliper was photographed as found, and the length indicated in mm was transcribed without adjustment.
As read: 18.4 mm
